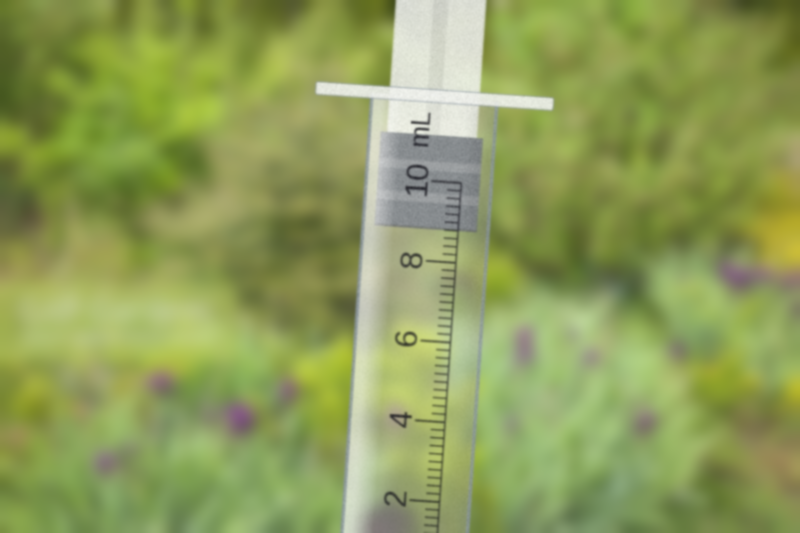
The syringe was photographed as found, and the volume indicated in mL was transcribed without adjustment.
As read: 8.8 mL
